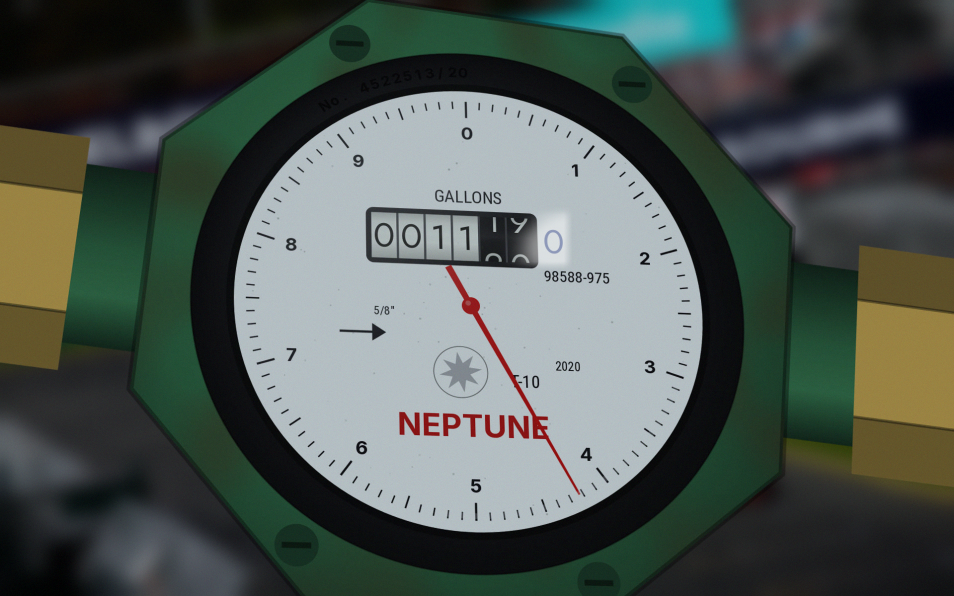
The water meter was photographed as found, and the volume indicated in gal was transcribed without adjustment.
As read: 11194.2 gal
